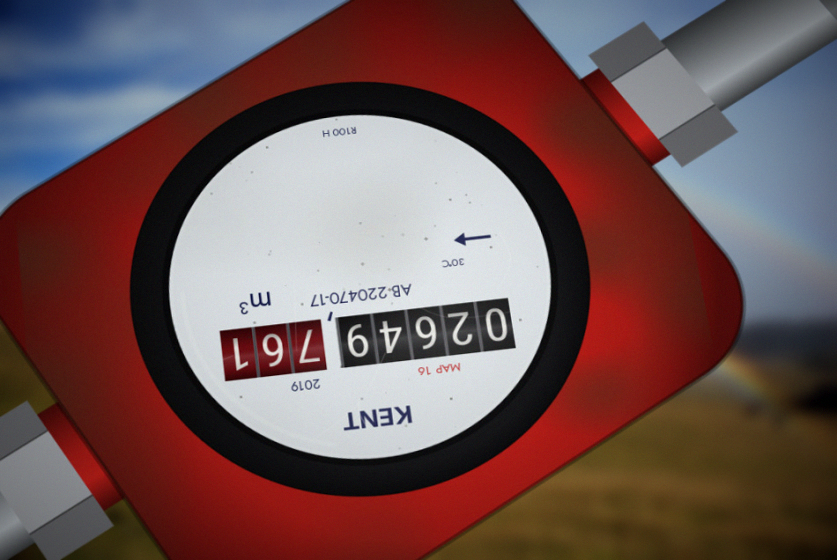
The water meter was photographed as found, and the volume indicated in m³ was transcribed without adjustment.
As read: 2649.761 m³
